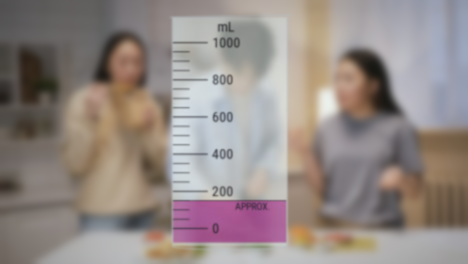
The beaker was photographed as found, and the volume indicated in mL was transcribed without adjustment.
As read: 150 mL
